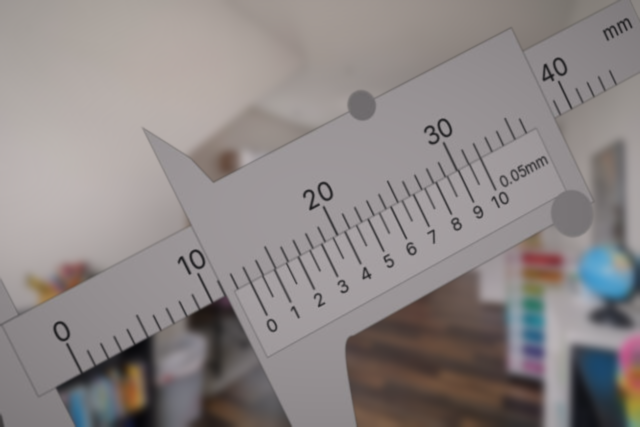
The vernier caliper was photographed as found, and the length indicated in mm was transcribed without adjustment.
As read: 13.0 mm
